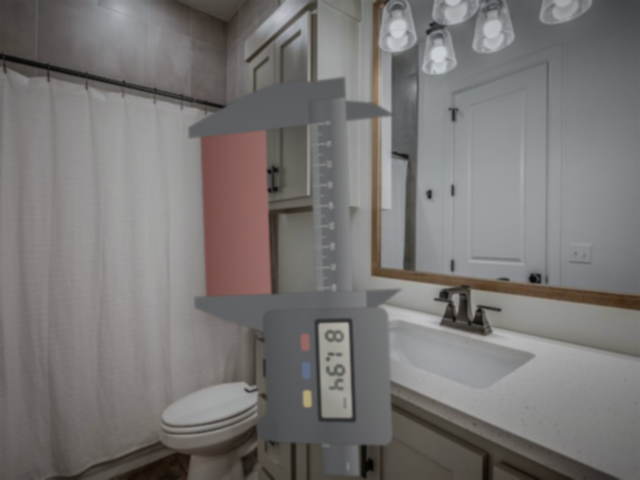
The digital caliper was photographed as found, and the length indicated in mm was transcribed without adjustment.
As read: 81.94 mm
